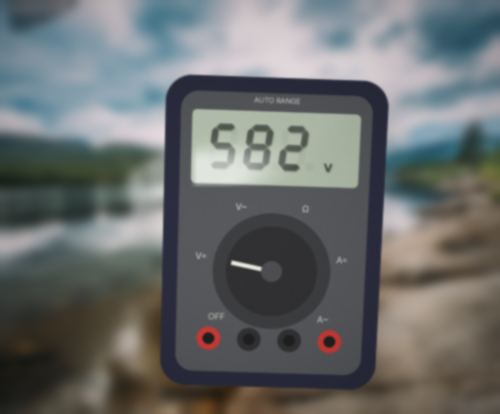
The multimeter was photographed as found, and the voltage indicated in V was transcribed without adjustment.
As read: 582 V
